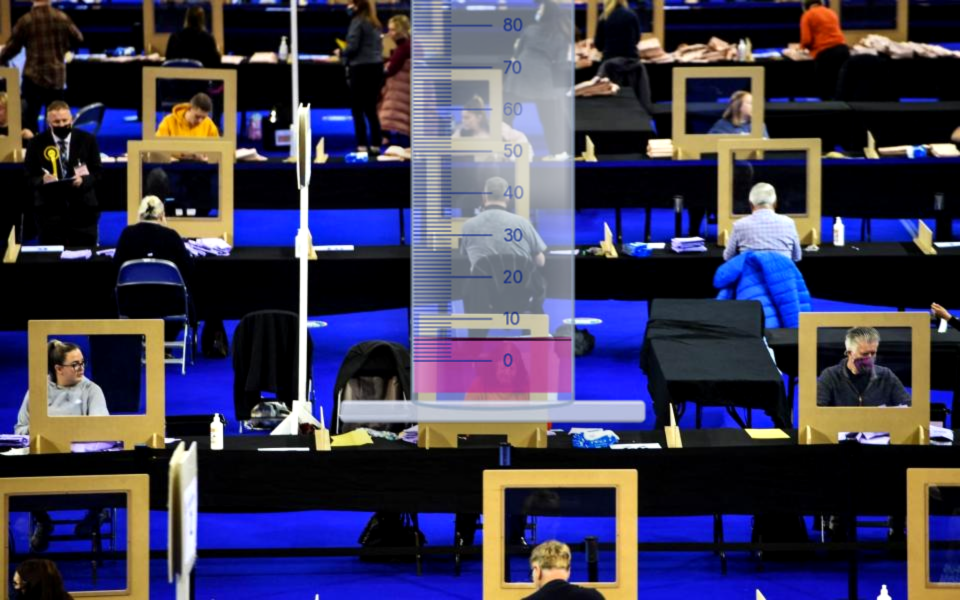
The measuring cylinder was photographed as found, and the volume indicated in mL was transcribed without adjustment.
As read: 5 mL
